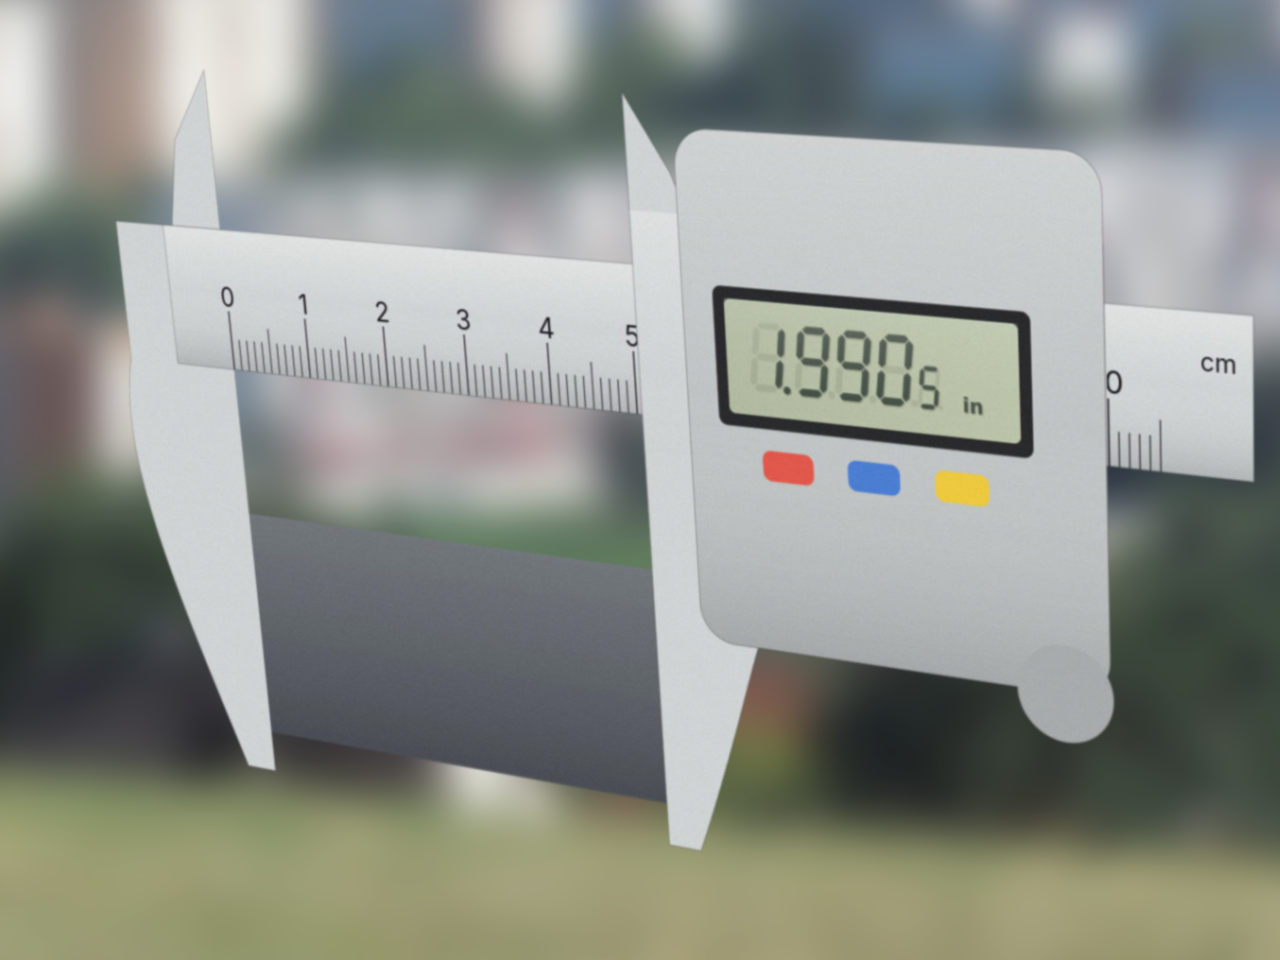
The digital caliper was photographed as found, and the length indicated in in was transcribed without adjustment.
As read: 1.9905 in
